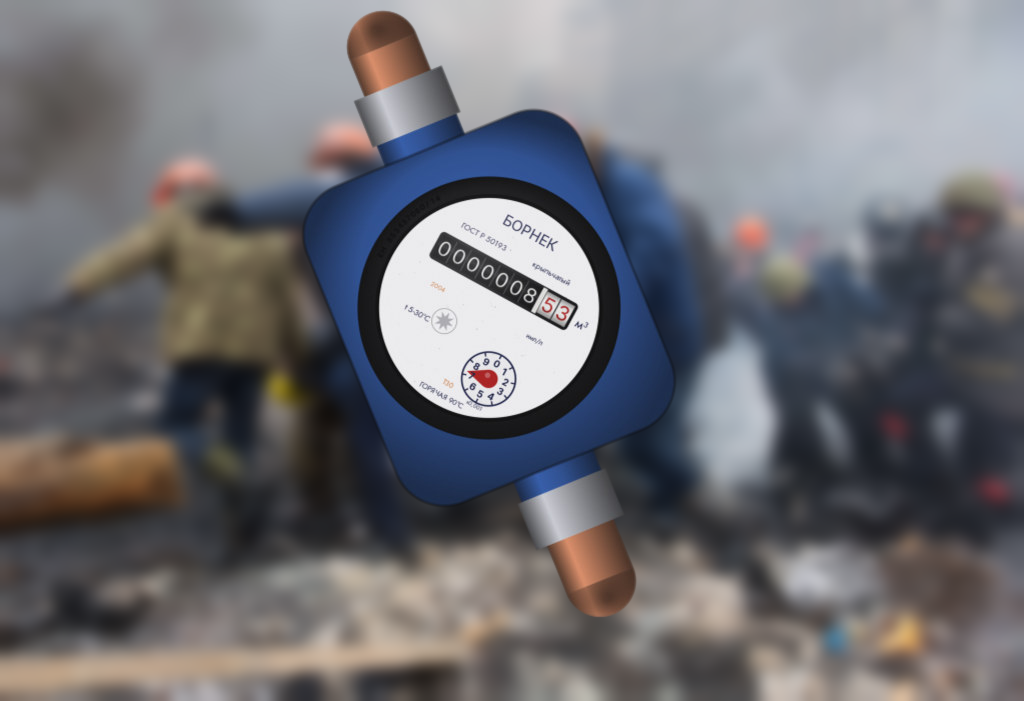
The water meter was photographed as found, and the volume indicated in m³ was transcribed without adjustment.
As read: 8.537 m³
